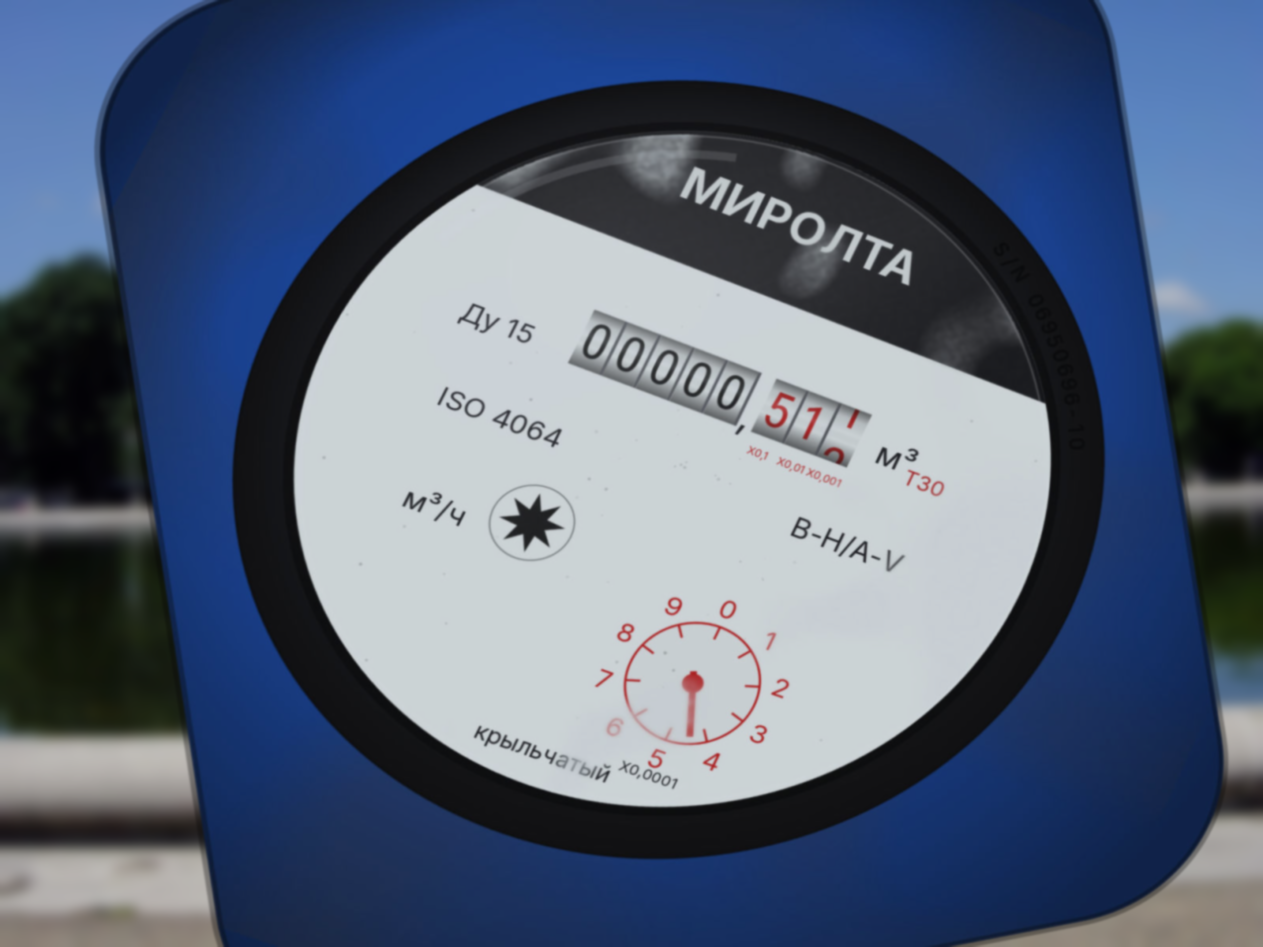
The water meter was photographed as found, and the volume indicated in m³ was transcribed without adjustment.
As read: 0.5114 m³
